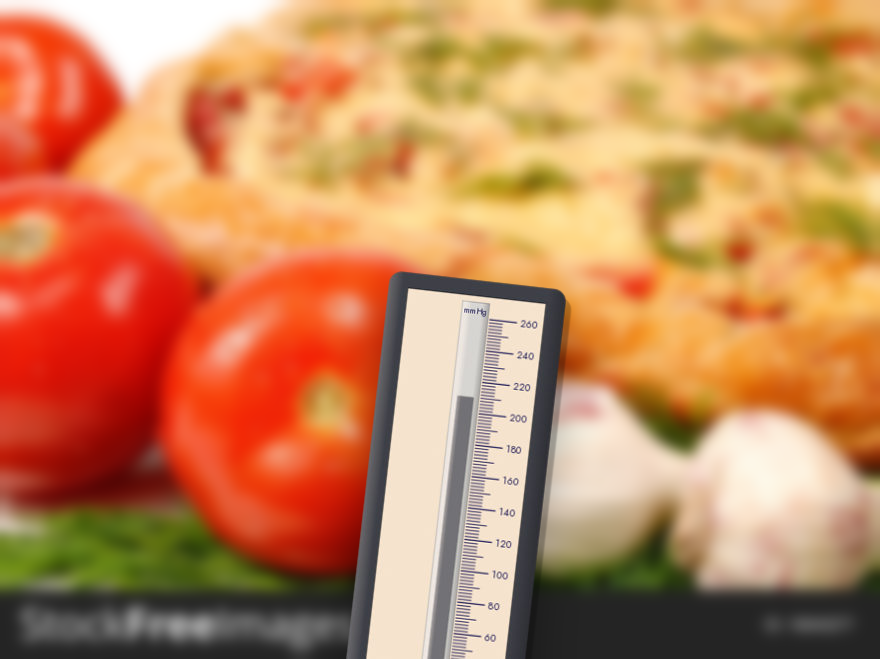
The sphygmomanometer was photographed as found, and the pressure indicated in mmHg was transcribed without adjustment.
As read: 210 mmHg
